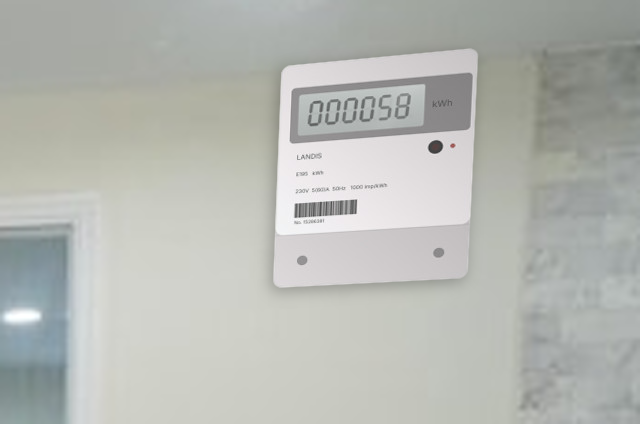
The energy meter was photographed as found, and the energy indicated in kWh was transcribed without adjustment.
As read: 58 kWh
